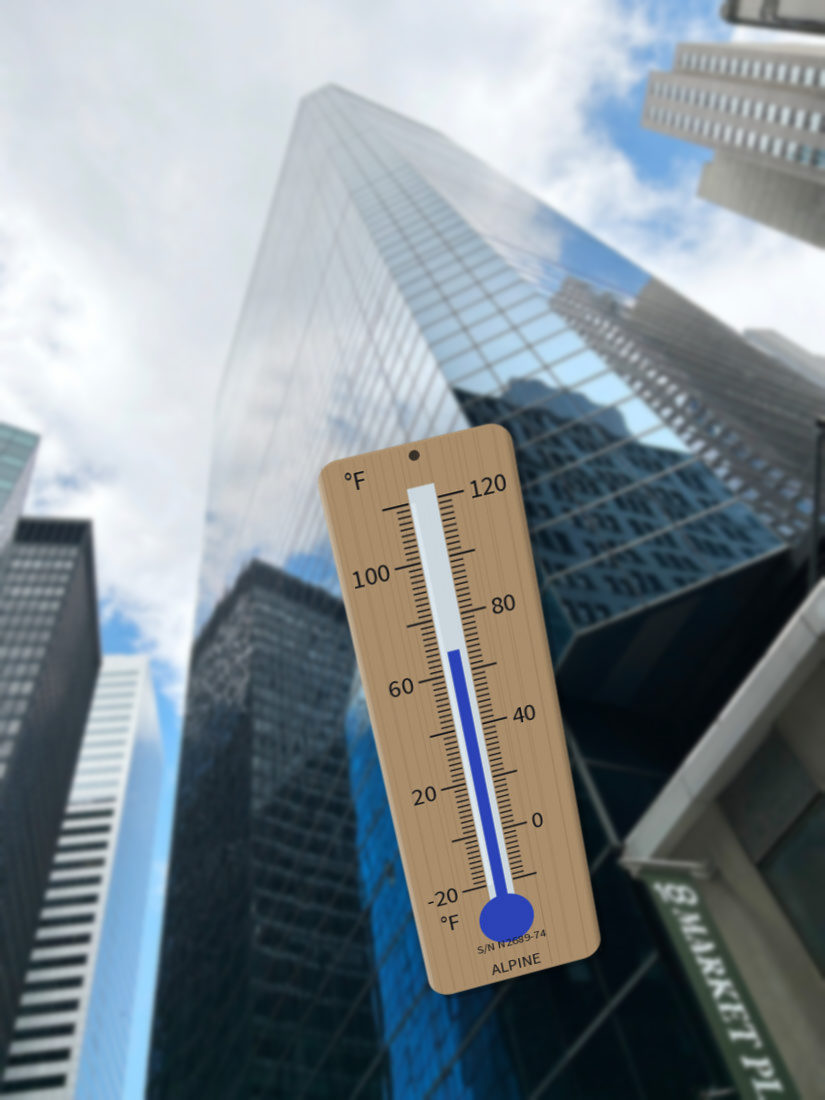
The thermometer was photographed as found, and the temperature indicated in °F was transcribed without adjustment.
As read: 68 °F
